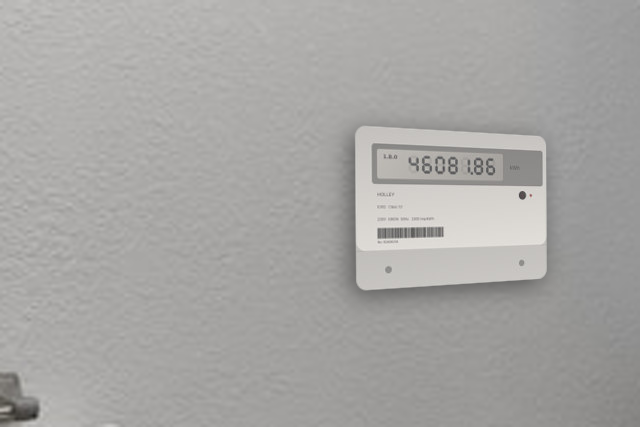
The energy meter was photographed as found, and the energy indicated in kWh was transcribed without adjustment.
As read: 46081.86 kWh
